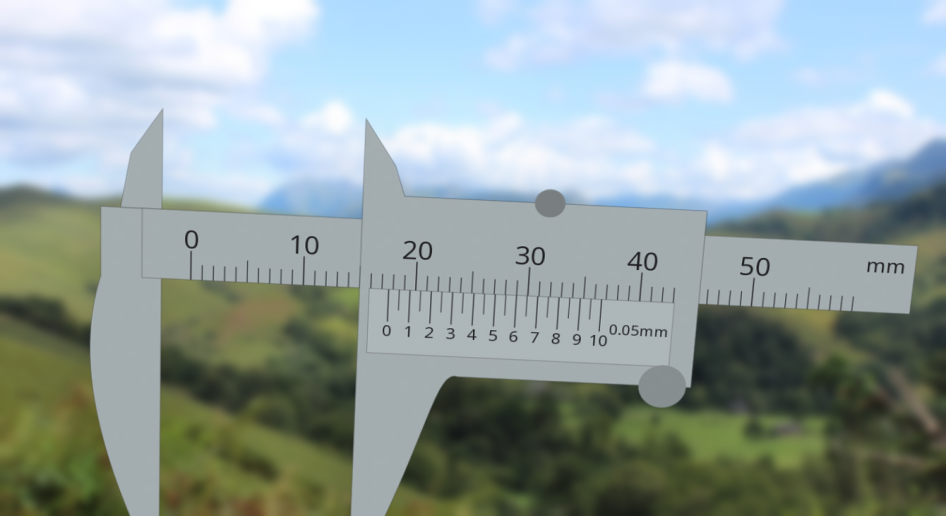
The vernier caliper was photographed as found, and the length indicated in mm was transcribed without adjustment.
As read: 17.6 mm
